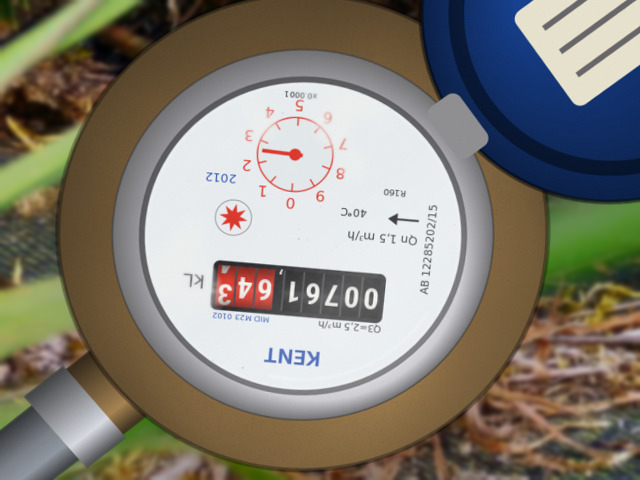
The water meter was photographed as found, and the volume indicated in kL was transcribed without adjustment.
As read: 761.6432 kL
